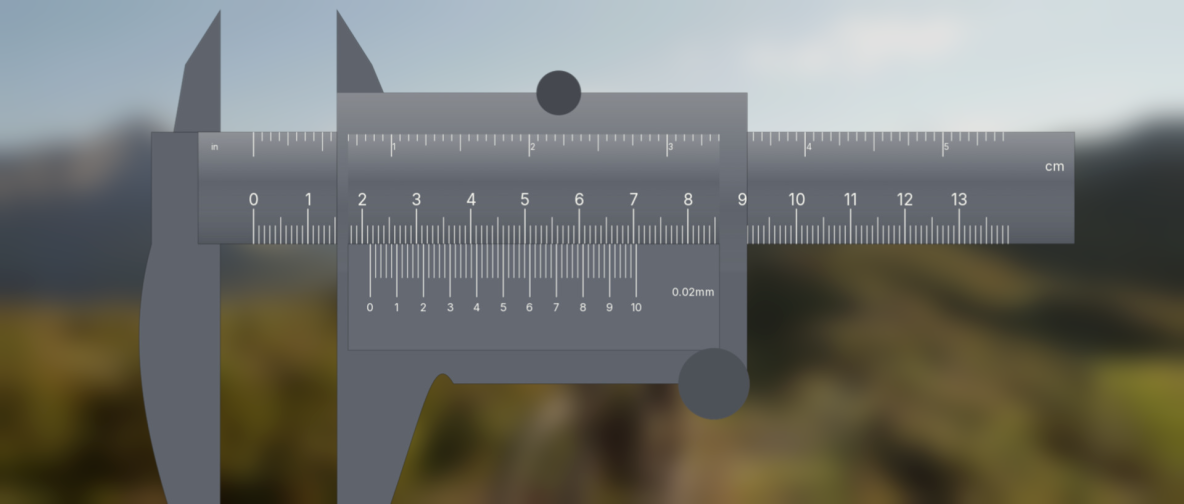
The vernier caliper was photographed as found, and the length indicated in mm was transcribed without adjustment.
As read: 21.5 mm
